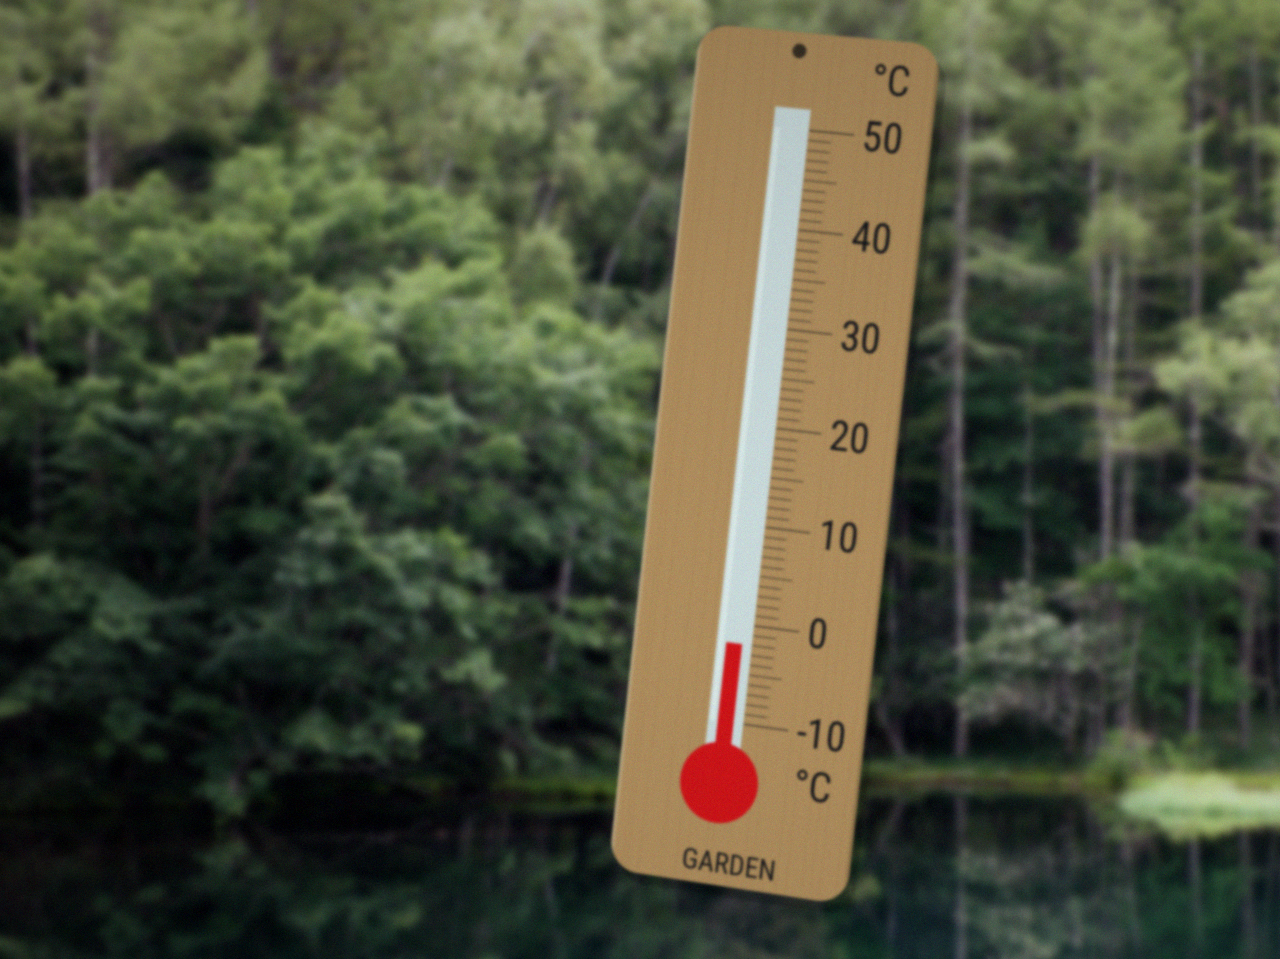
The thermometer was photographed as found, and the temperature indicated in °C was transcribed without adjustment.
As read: -2 °C
